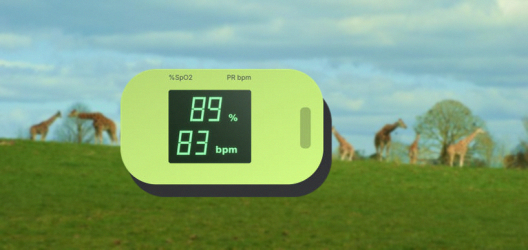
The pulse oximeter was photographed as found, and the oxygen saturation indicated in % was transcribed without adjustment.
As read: 89 %
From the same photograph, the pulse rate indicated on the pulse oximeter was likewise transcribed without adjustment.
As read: 83 bpm
